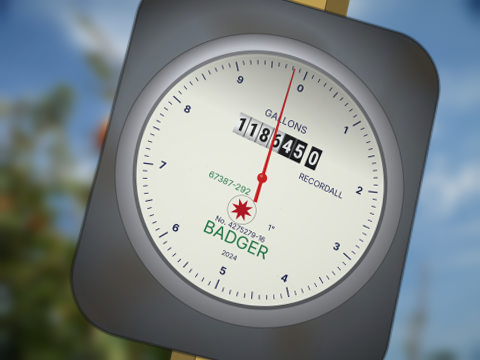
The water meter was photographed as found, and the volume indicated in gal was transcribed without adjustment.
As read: 1186449.8 gal
